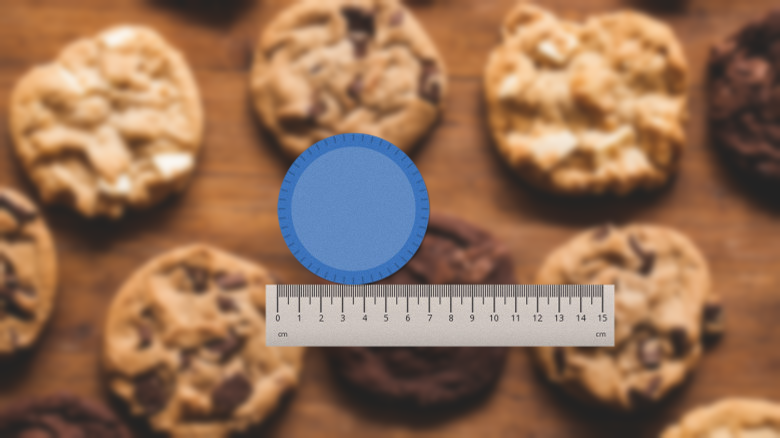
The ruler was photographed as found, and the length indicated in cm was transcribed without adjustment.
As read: 7 cm
